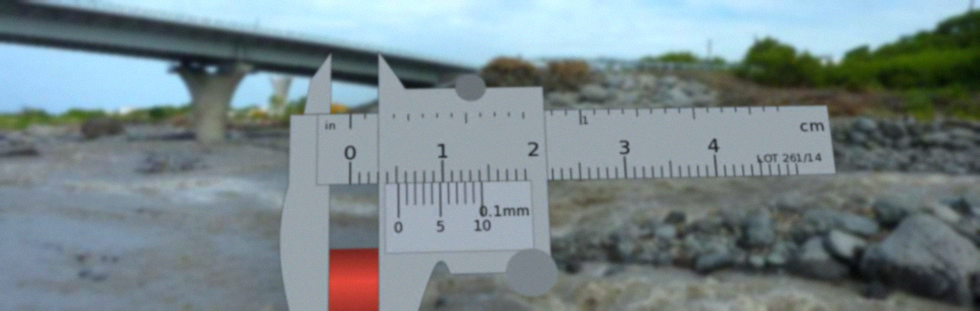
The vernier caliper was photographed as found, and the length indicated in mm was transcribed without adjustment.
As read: 5.2 mm
